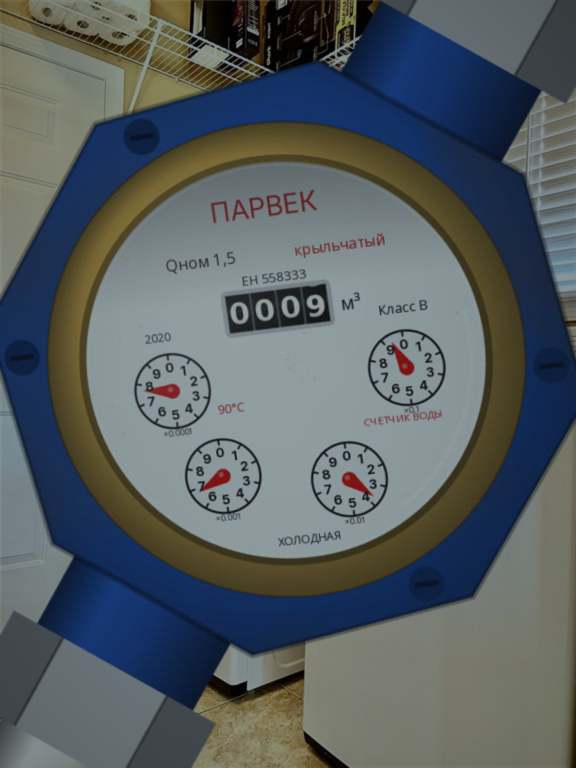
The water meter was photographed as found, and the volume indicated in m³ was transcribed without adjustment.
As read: 8.9367 m³
